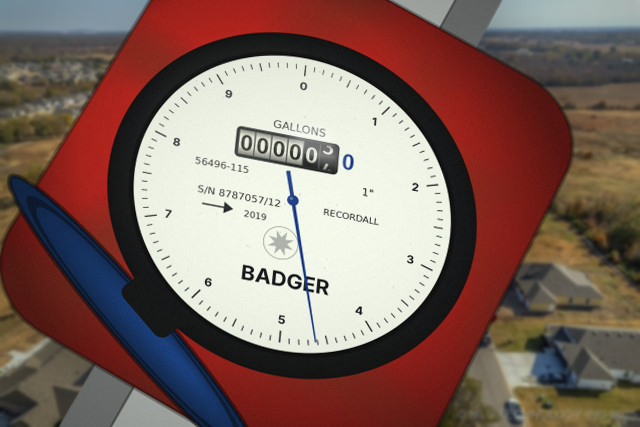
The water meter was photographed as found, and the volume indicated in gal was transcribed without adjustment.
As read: 34.6 gal
